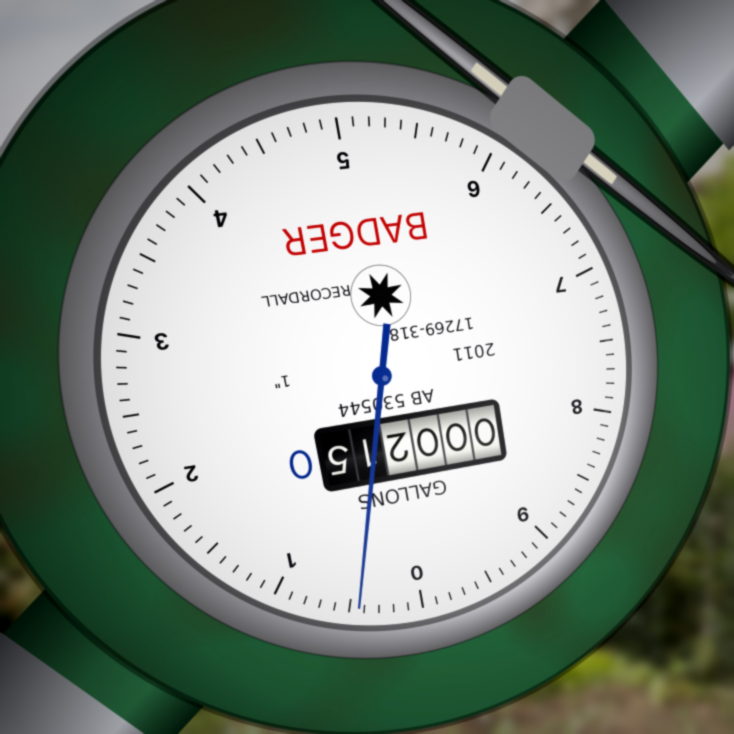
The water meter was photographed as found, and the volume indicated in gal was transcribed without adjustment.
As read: 2150.4 gal
